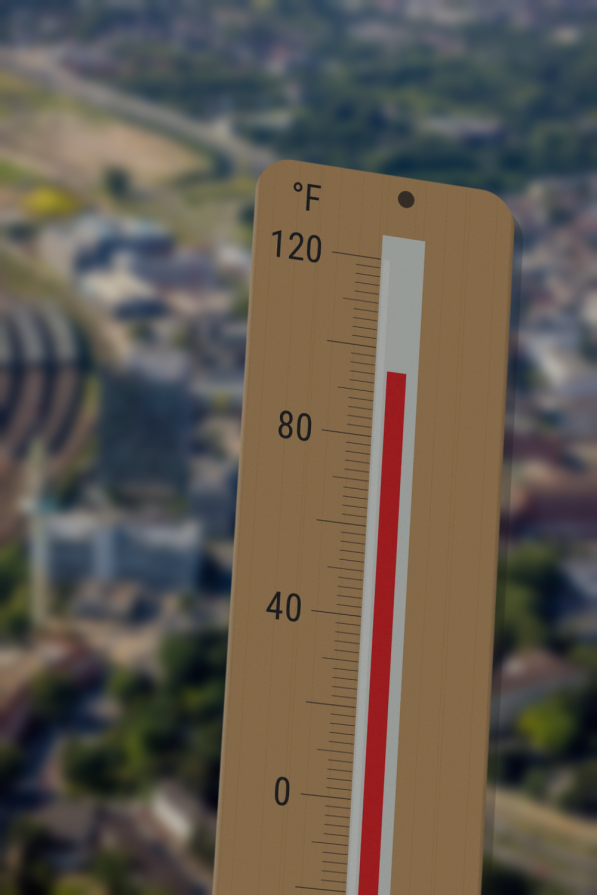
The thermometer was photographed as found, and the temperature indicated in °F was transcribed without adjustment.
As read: 95 °F
